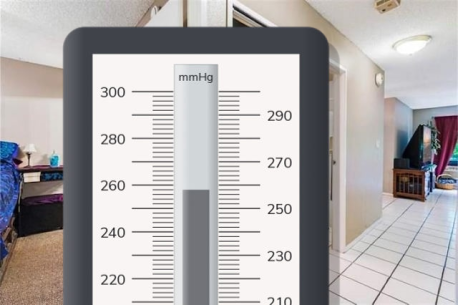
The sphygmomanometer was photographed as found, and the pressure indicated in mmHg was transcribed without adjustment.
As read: 258 mmHg
